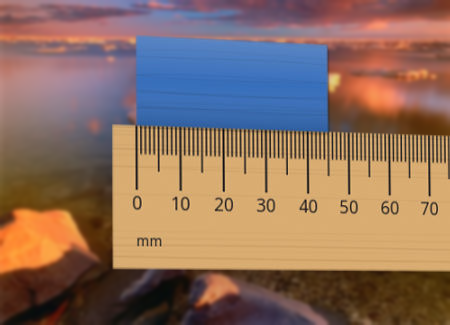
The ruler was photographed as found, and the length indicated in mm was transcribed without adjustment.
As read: 45 mm
